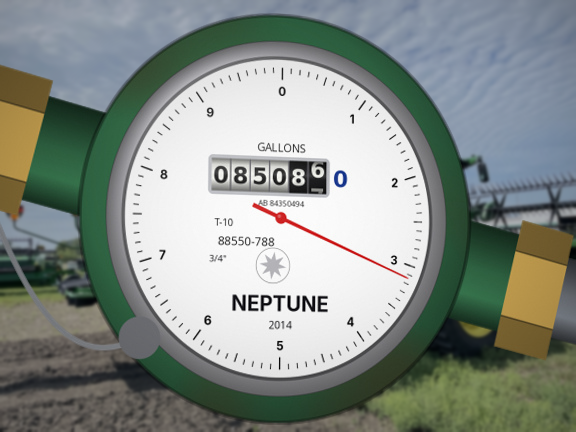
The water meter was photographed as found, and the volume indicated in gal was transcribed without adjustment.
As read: 850863.1 gal
